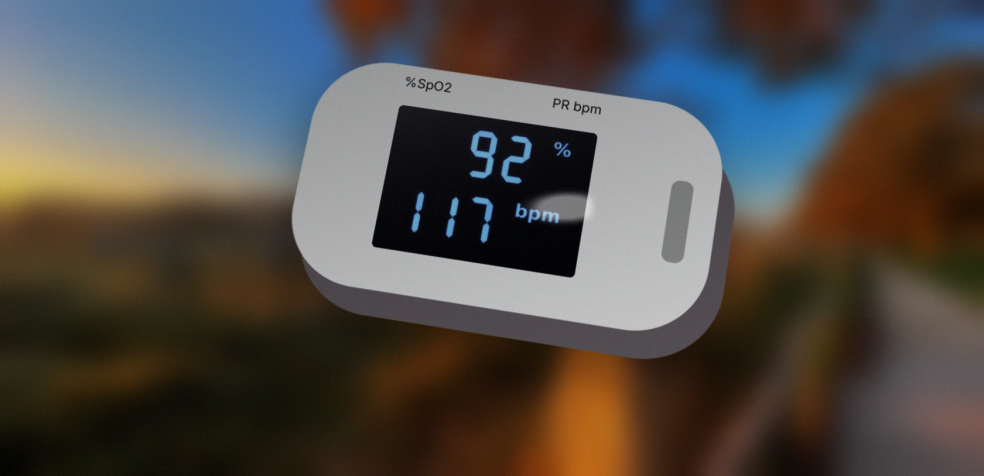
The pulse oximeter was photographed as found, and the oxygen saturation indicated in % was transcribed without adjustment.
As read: 92 %
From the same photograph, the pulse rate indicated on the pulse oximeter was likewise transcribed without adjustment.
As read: 117 bpm
